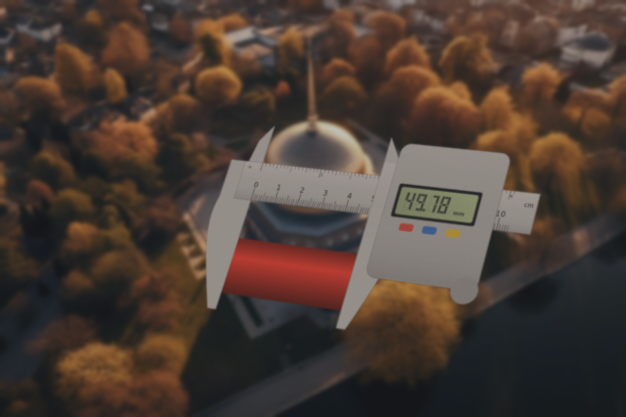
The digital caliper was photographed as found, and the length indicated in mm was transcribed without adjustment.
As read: 49.78 mm
